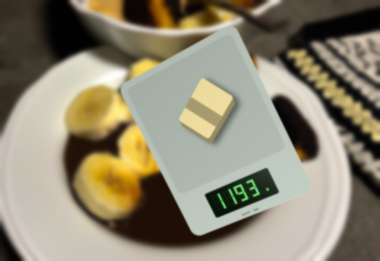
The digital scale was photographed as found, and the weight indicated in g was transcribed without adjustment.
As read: 1193 g
